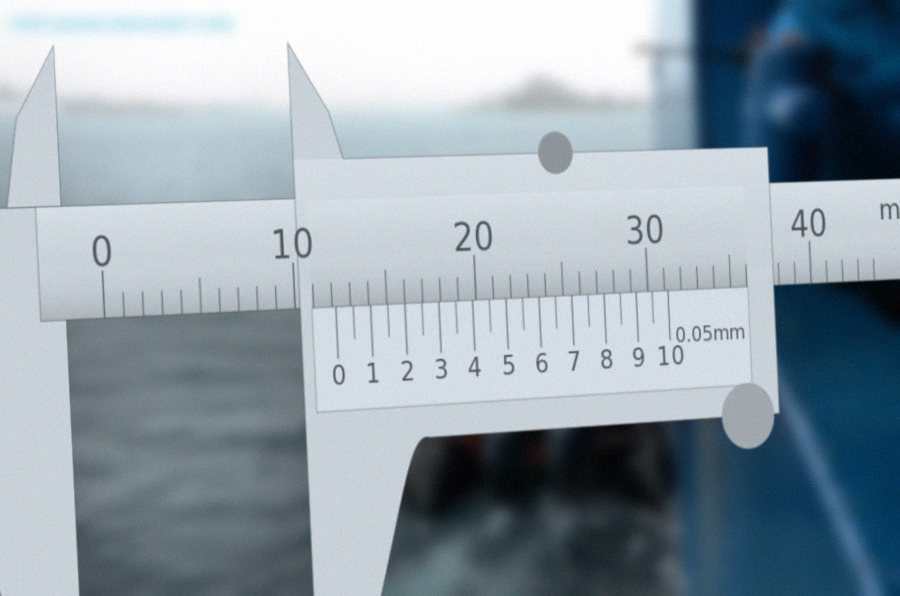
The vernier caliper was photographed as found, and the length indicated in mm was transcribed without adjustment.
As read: 12.2 mm
